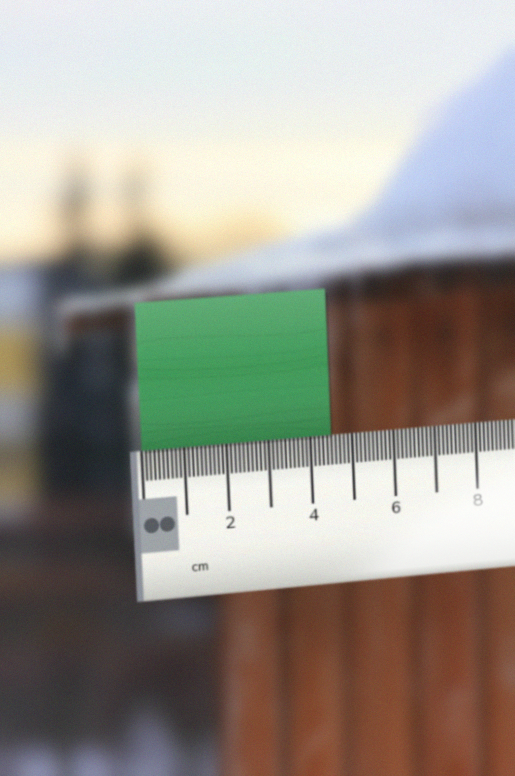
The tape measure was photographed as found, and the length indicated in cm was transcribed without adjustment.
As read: 4.5 cm
